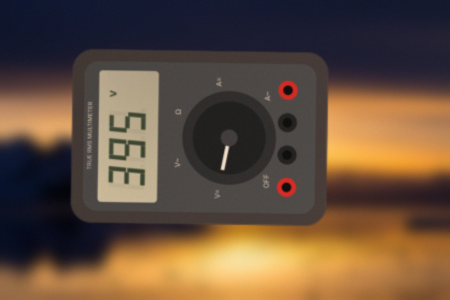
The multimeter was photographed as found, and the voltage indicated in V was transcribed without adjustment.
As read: 395 V
